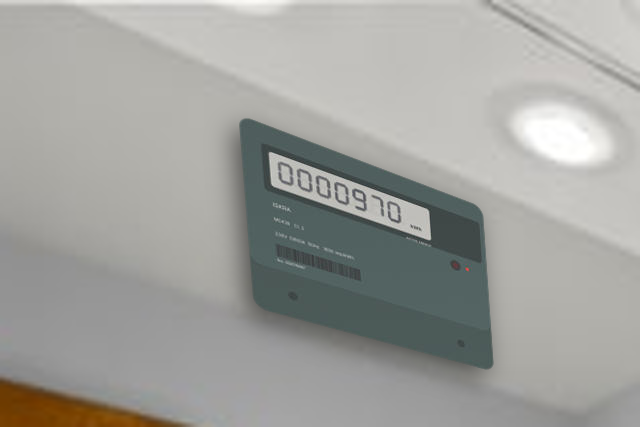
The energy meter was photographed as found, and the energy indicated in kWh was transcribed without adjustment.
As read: 970 kWh
